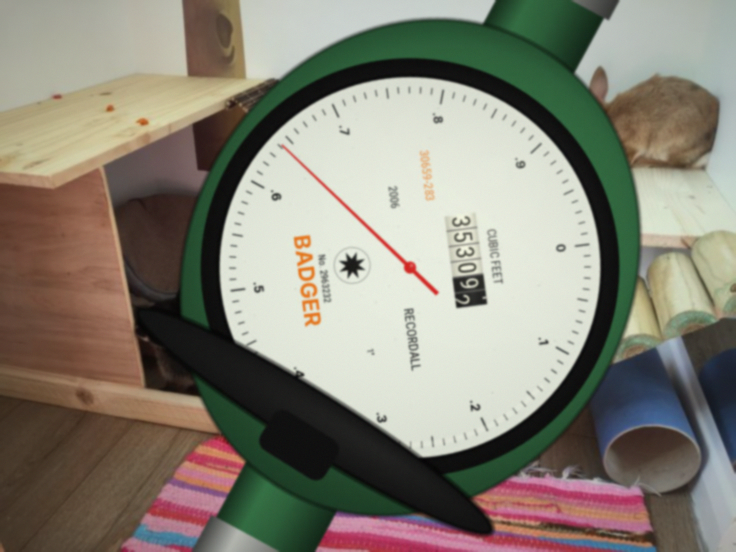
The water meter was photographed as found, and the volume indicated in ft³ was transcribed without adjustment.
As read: 353091.64 ft³
